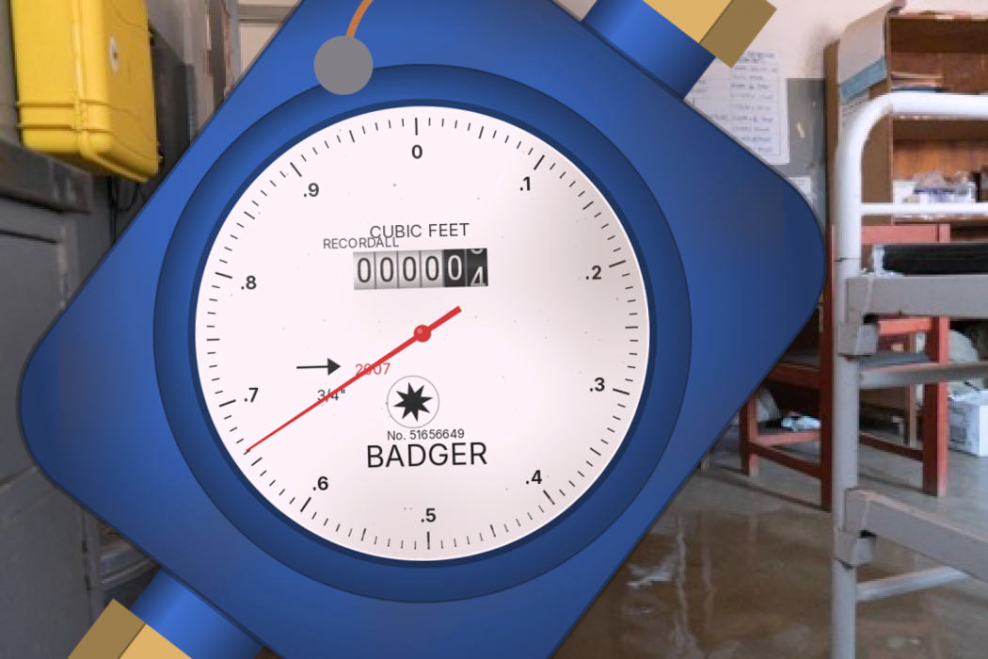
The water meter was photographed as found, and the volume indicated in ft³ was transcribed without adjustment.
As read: 3.66 ft³
